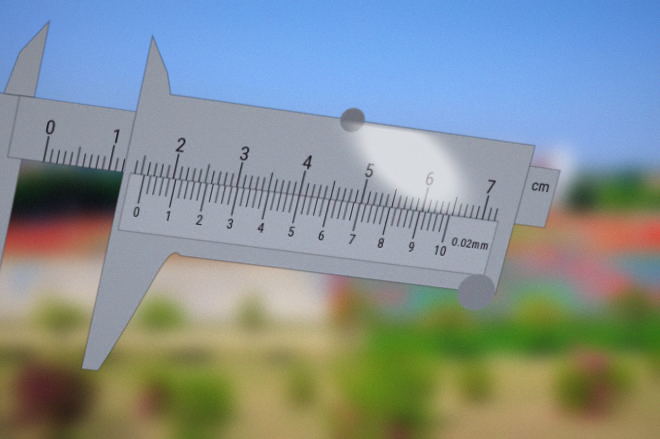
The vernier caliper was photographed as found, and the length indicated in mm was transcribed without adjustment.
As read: 15.5 mm
